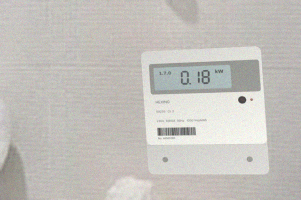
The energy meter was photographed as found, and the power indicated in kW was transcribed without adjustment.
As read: 0.18 kW
